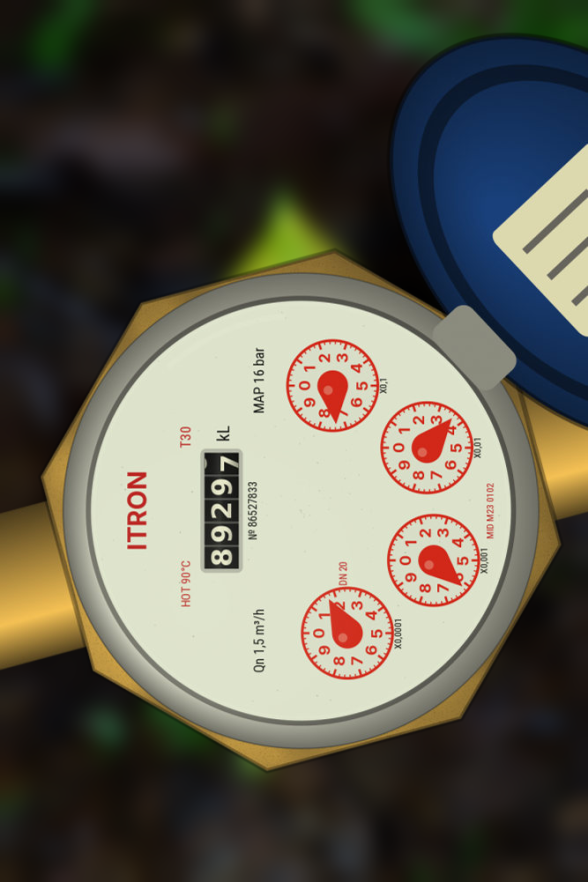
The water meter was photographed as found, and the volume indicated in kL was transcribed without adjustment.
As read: 89296.7361 kL
